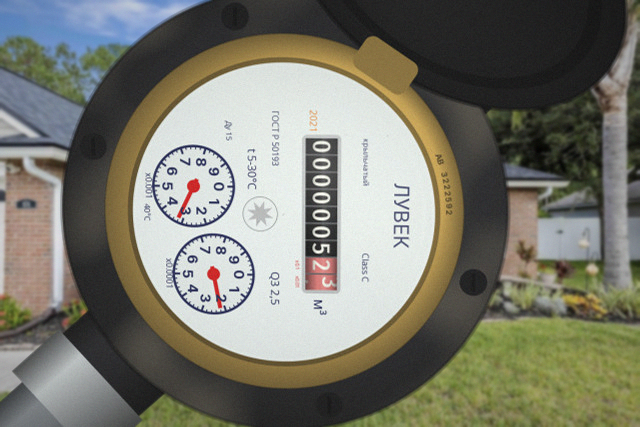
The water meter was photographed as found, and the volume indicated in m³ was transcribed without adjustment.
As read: 5.2332 m³
